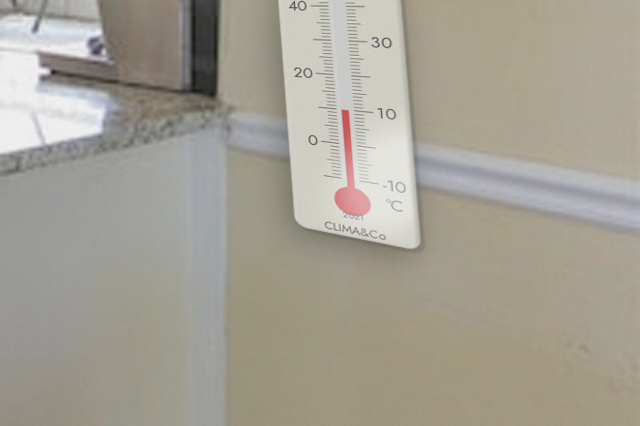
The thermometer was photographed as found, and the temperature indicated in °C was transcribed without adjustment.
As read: 10 °C
